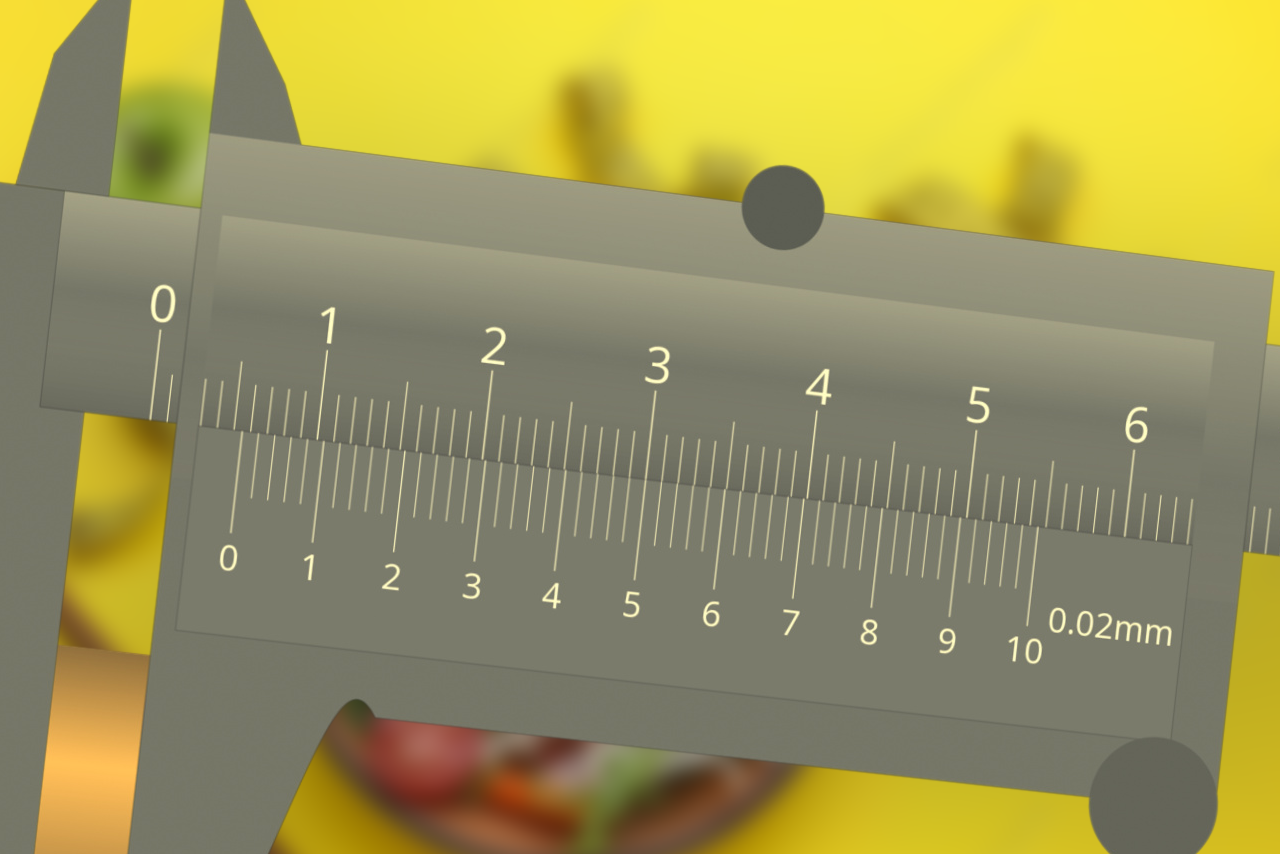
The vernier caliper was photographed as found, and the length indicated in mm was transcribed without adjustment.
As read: 5.5 mm
